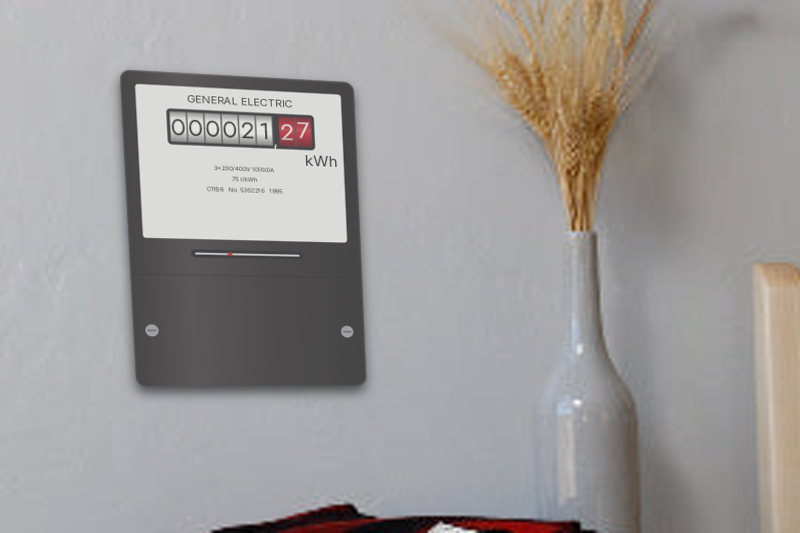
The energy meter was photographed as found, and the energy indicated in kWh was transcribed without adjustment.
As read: 21.27 kWh
